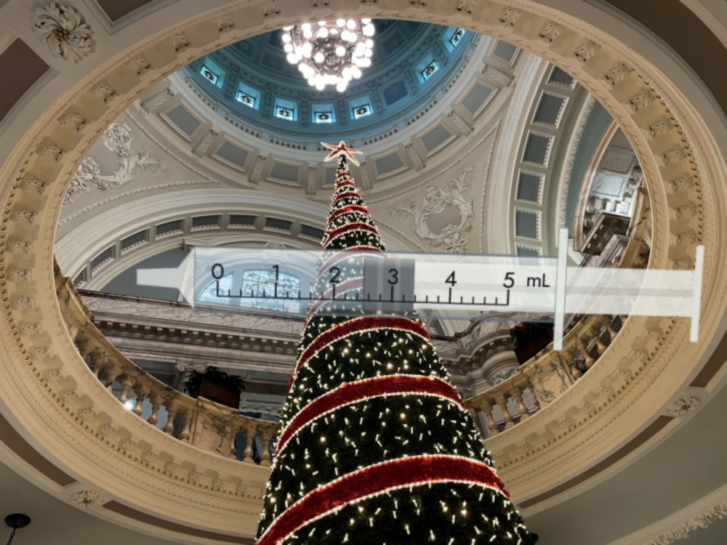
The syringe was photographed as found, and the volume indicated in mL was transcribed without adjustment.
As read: 2.5 mL
